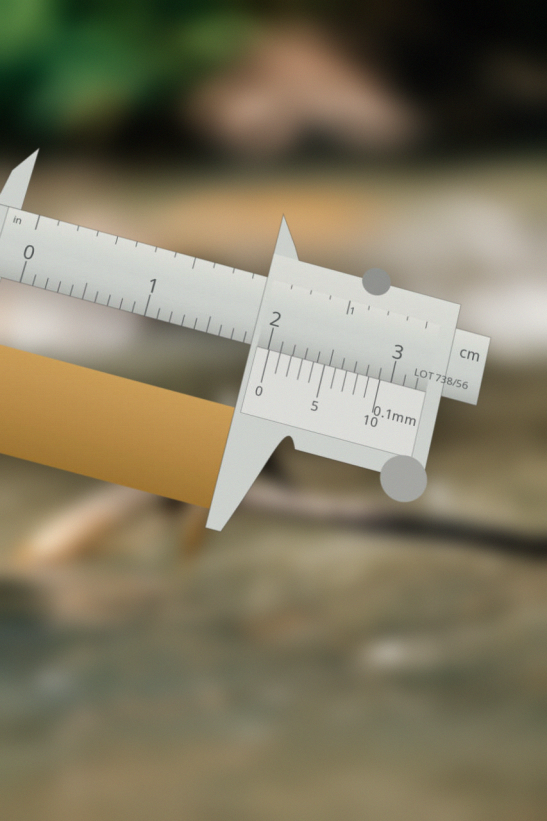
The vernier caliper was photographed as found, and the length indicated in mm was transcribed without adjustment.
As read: 20.1 mm
